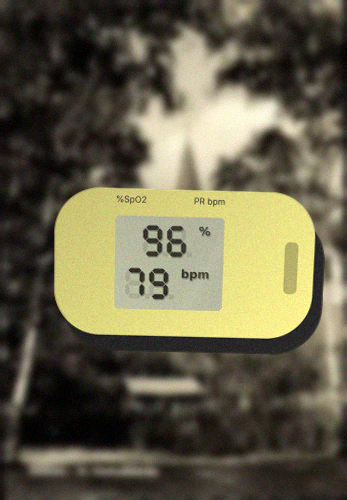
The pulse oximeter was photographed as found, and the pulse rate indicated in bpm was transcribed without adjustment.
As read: 79 bpm
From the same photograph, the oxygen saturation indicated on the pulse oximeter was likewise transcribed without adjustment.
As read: 96 %
